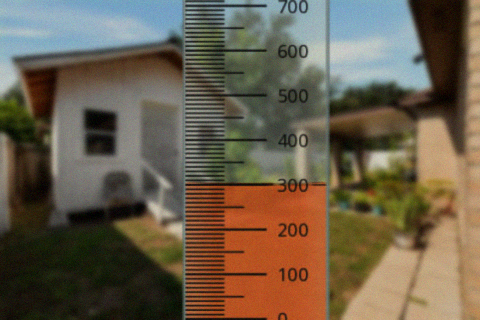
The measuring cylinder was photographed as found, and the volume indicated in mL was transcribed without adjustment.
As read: 300 mL
